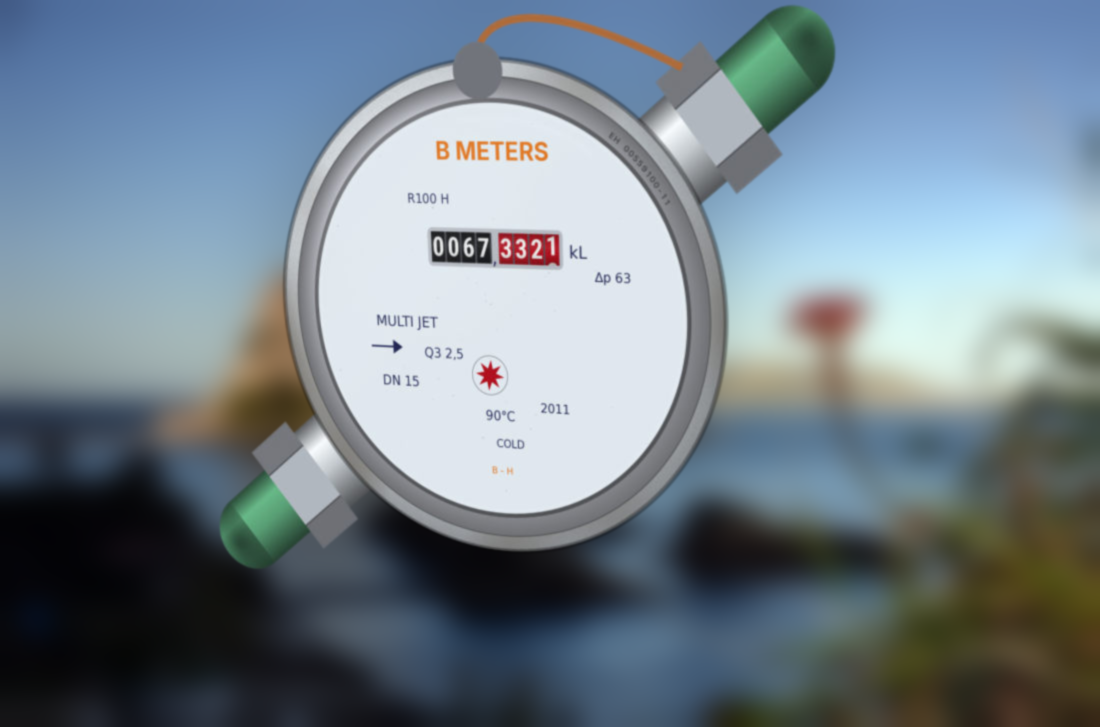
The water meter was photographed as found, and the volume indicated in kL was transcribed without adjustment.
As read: 67.3321 kL
